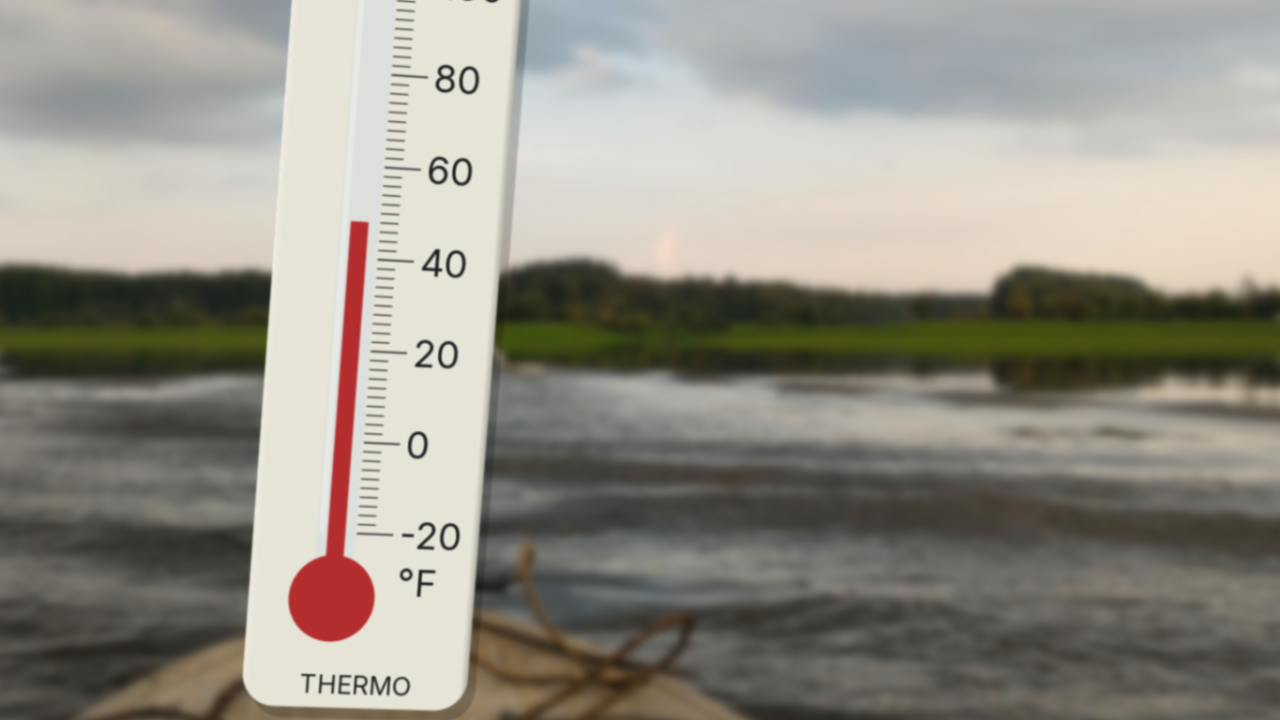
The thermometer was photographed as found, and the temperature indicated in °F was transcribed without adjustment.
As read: 48 °F
